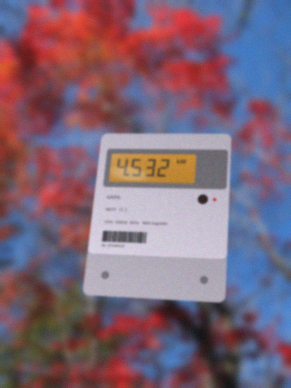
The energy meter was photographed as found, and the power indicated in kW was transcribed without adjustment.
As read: 4.532 kW
